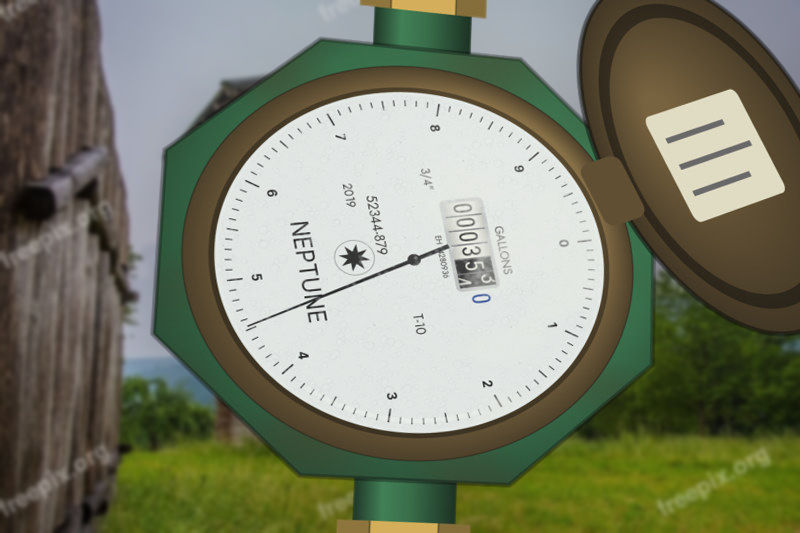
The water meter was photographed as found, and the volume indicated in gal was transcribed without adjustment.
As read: 3534.5 gal
